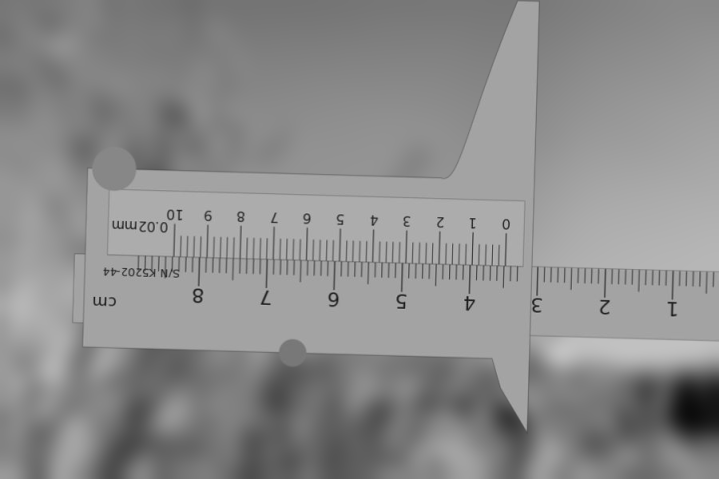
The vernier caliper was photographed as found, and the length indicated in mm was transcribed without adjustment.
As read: 34.8 mm
